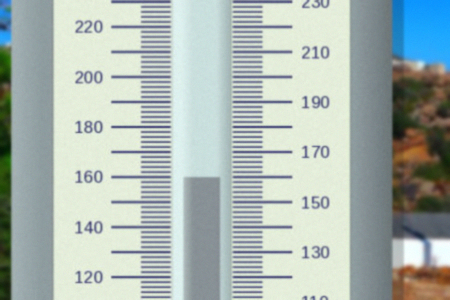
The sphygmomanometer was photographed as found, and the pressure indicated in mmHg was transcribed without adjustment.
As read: 160 mmHg
